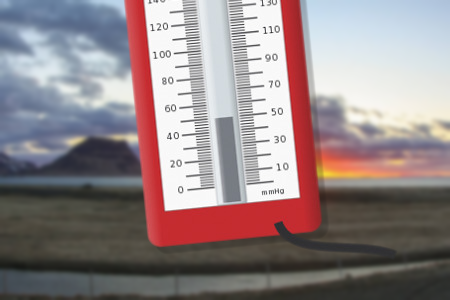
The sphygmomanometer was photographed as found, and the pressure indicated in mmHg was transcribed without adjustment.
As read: 50 mmHg
